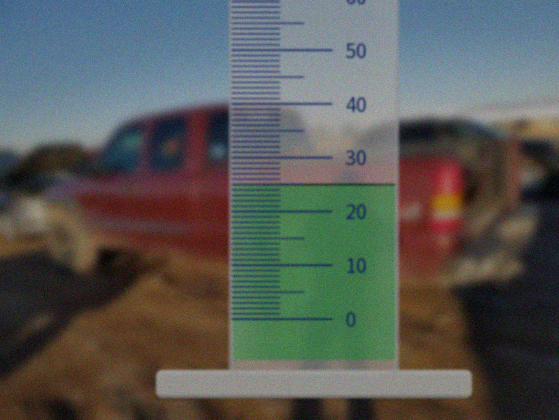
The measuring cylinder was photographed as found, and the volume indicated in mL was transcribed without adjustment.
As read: 25 mL
